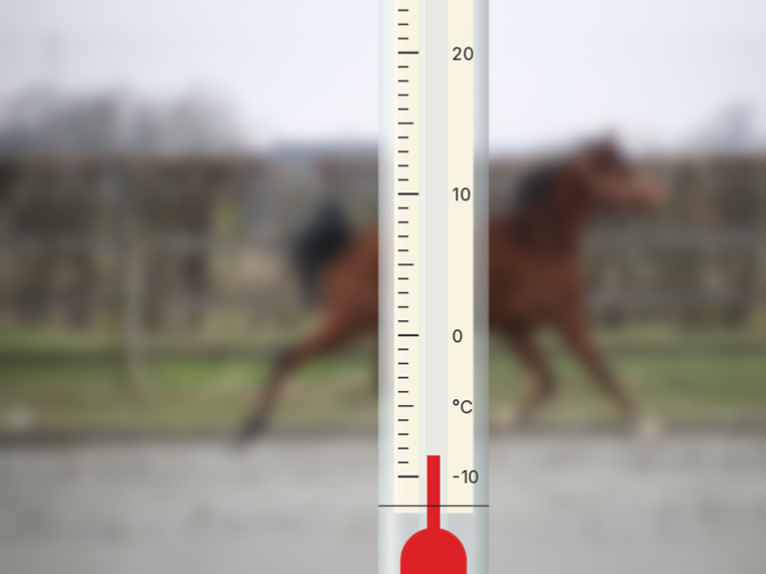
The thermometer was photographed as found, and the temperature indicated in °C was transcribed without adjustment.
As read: -8.5 °C
